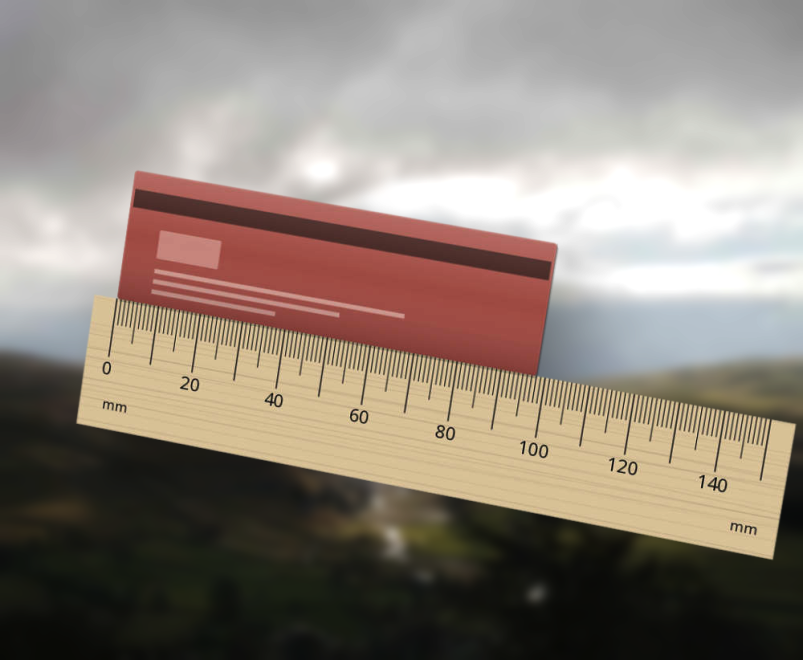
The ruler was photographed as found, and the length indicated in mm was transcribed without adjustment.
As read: 98 mm
